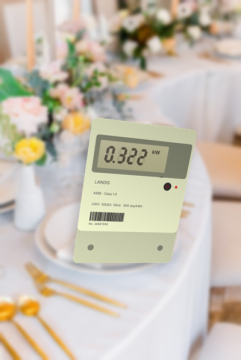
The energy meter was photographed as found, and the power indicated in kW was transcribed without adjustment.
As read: 0.322 kW
